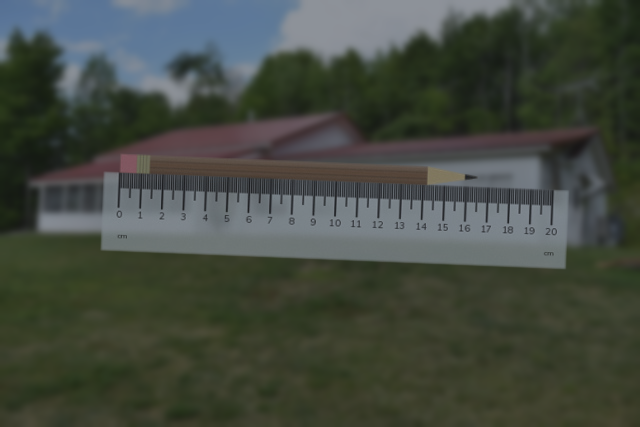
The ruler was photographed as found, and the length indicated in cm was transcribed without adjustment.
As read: 16.5 cm
